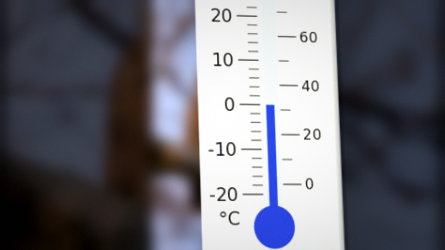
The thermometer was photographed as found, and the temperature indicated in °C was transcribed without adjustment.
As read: 0 °C
